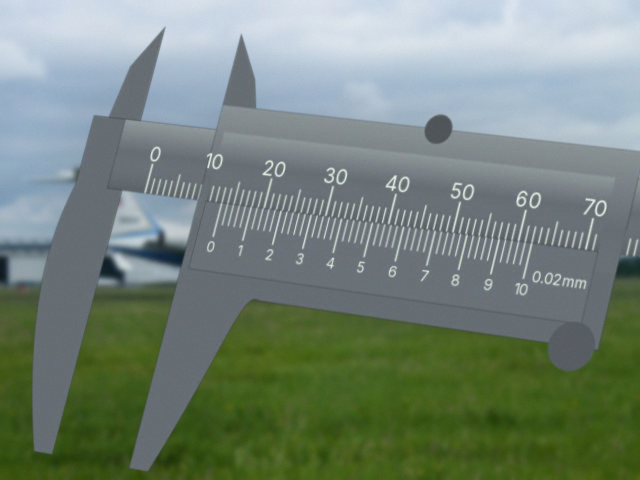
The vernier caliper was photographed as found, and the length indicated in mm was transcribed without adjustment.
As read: 13.0 mm
